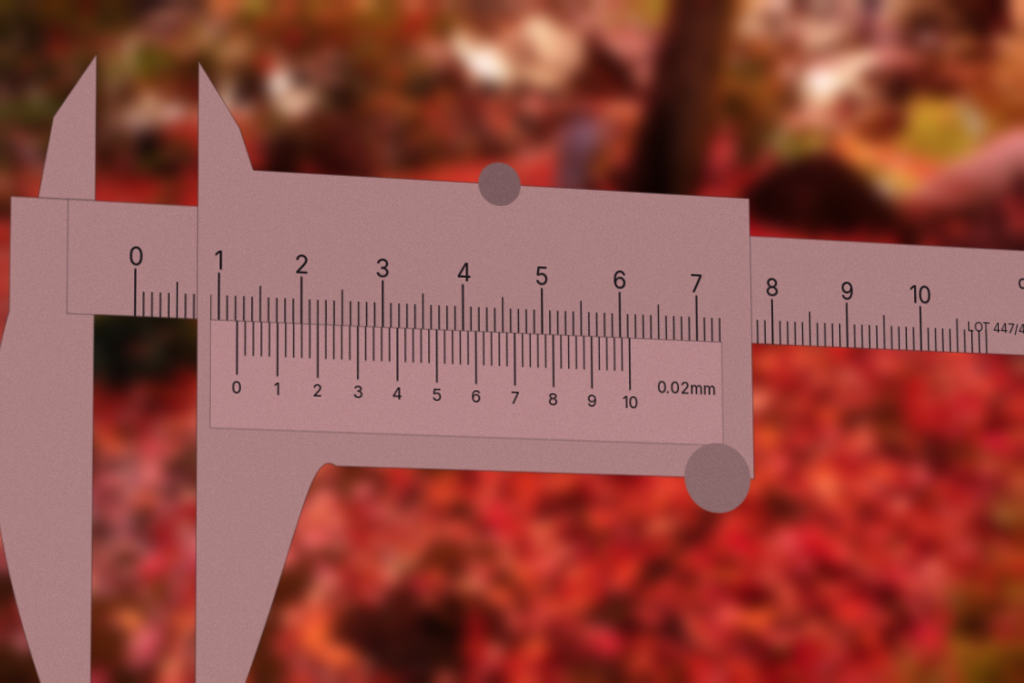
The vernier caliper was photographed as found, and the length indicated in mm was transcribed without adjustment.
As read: 12.2 mm
